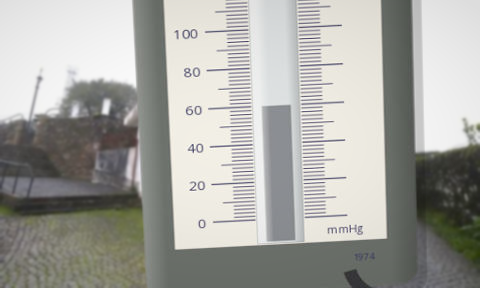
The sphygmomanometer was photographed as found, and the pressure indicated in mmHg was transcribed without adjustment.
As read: 60 mmHg
